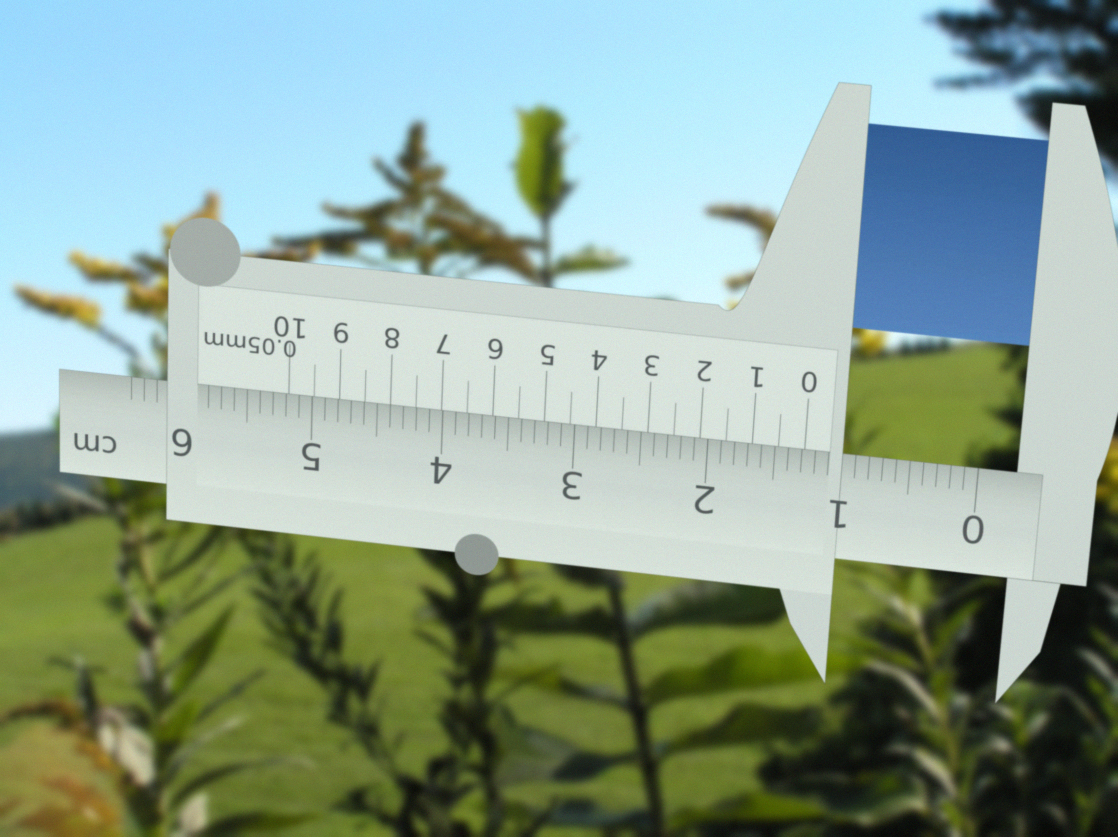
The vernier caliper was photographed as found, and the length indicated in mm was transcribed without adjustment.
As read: 12.8 mm
